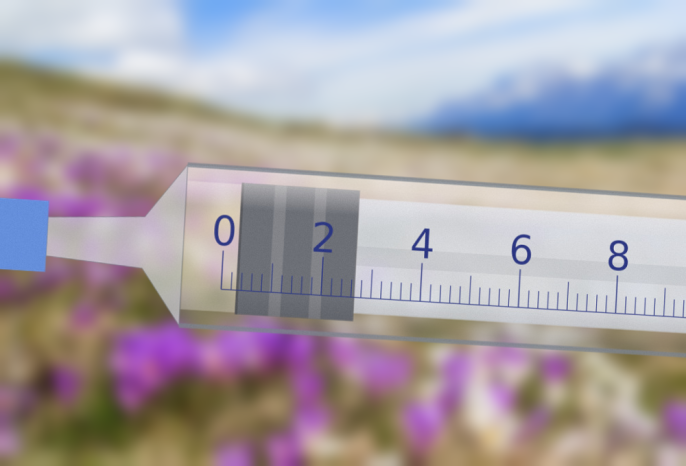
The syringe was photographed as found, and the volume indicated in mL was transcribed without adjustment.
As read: 0.3 mL
